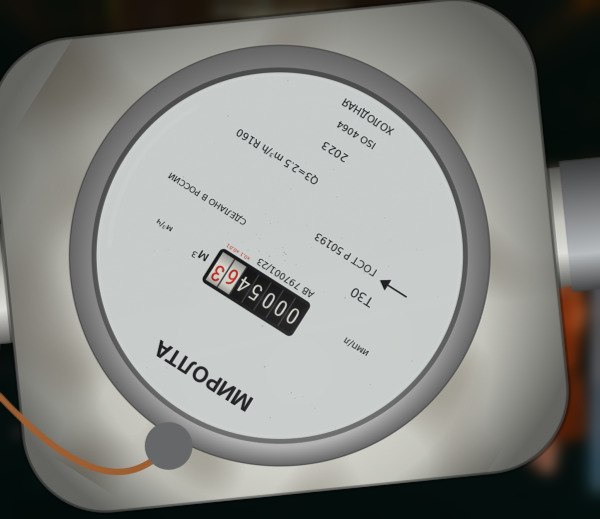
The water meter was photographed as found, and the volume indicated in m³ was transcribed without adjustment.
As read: 54.63 m³
